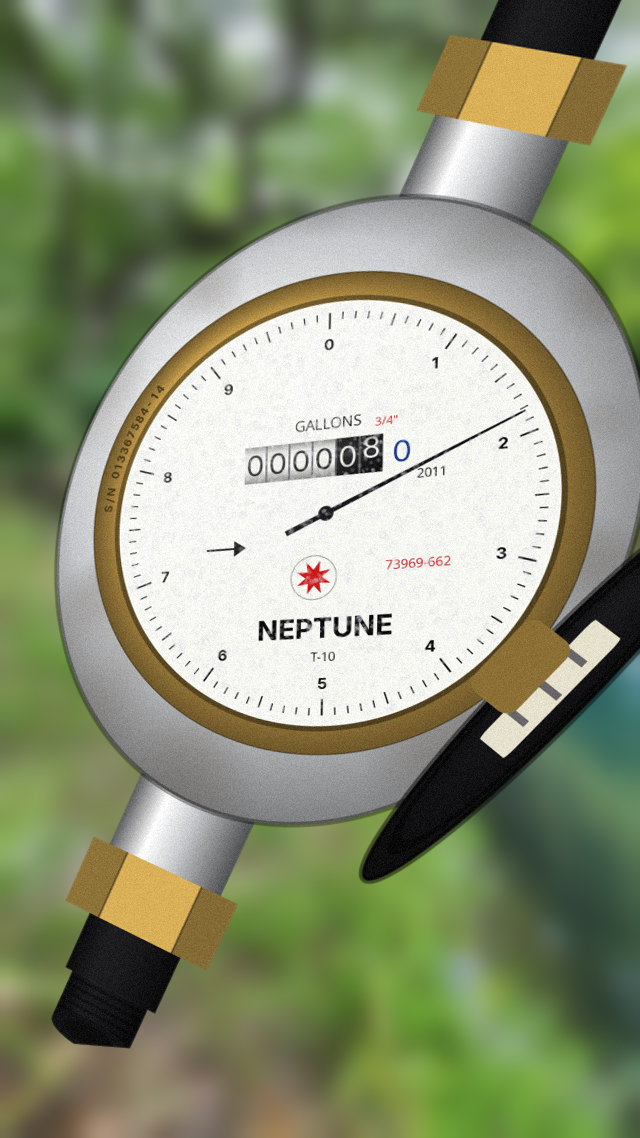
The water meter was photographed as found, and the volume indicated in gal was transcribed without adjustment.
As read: 81.8 gal
